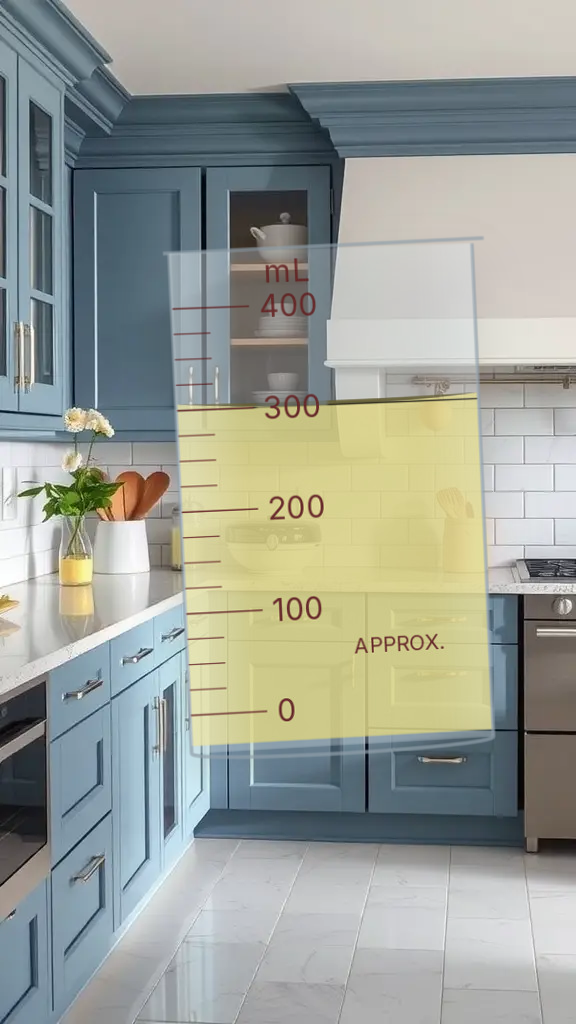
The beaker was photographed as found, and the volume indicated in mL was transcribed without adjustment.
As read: 300 mL
